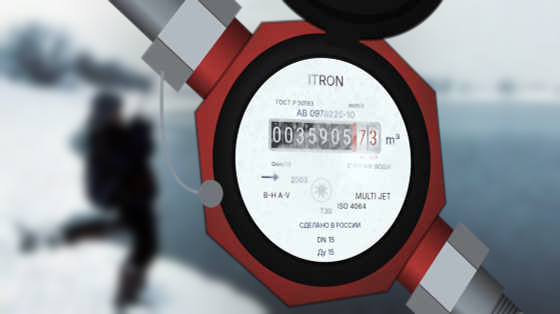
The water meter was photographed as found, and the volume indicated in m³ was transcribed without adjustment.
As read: 35905.73 m³
